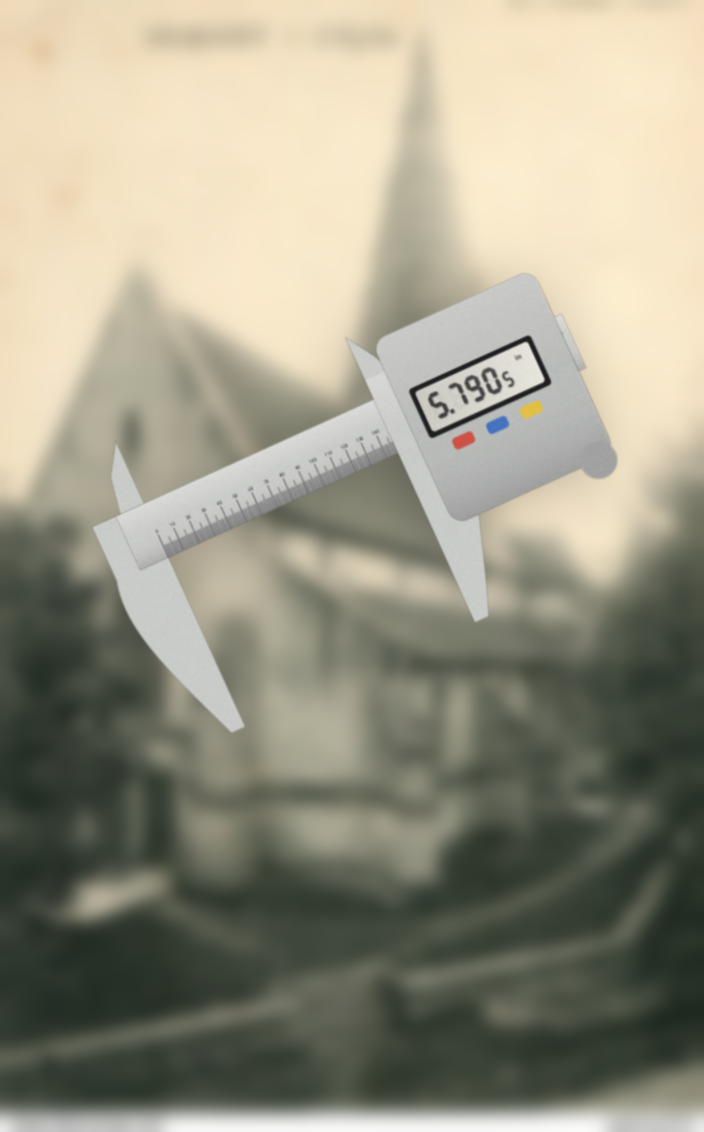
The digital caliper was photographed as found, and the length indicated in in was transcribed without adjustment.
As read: 5.7905 in
